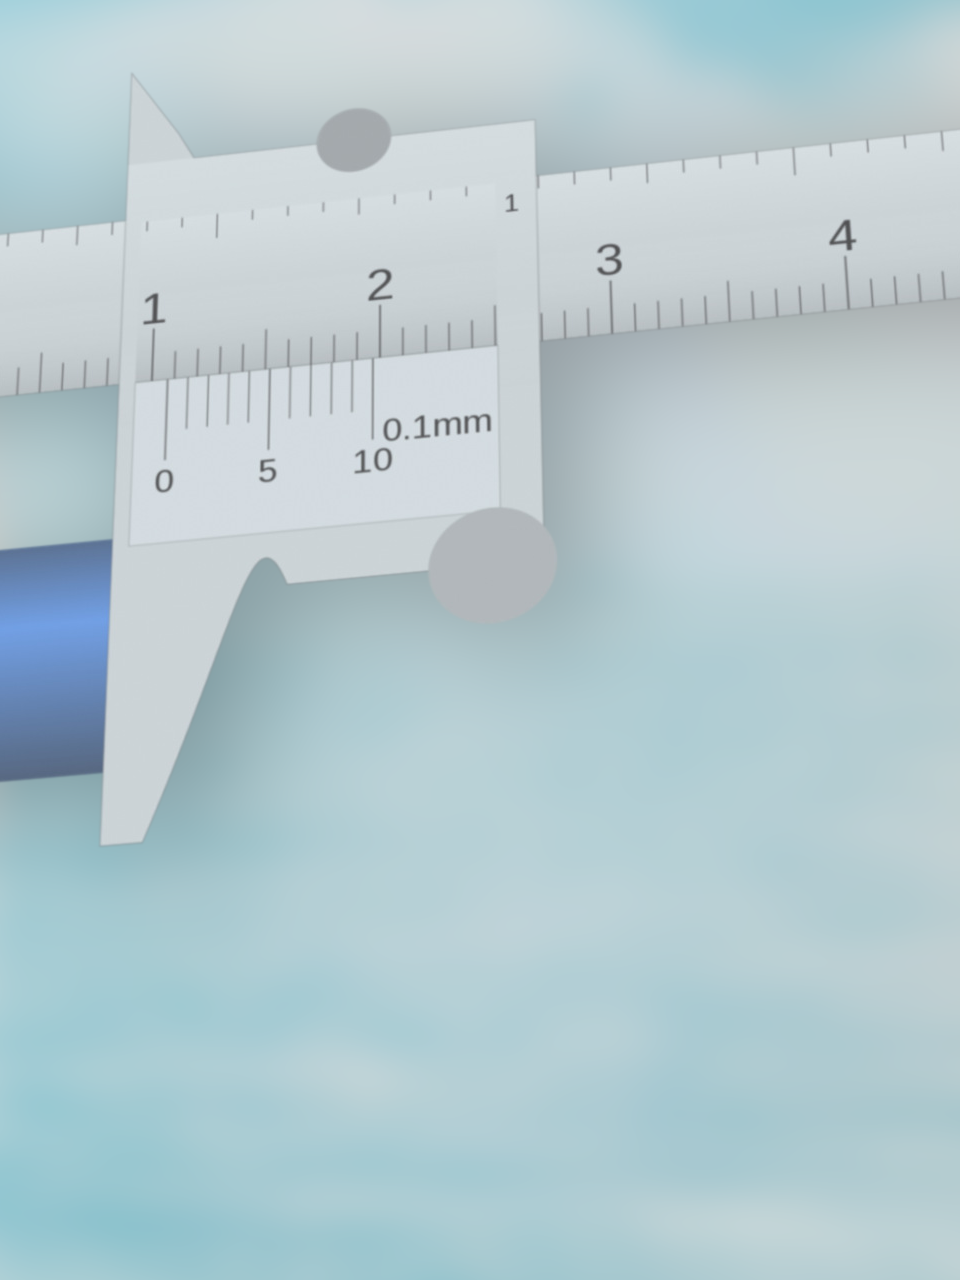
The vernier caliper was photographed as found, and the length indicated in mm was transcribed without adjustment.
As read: 10.7 mm
